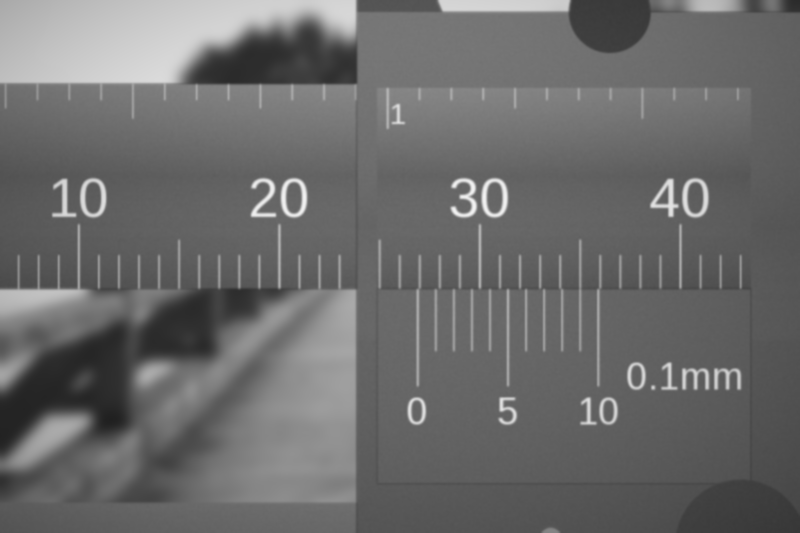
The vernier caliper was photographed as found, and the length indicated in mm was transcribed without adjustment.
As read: 26.9 mm
